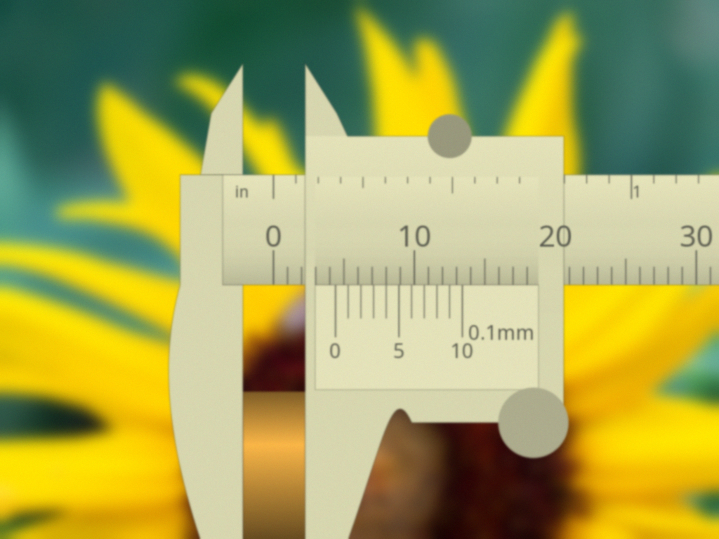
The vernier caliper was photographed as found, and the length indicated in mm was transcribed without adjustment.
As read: 4.4 mm
